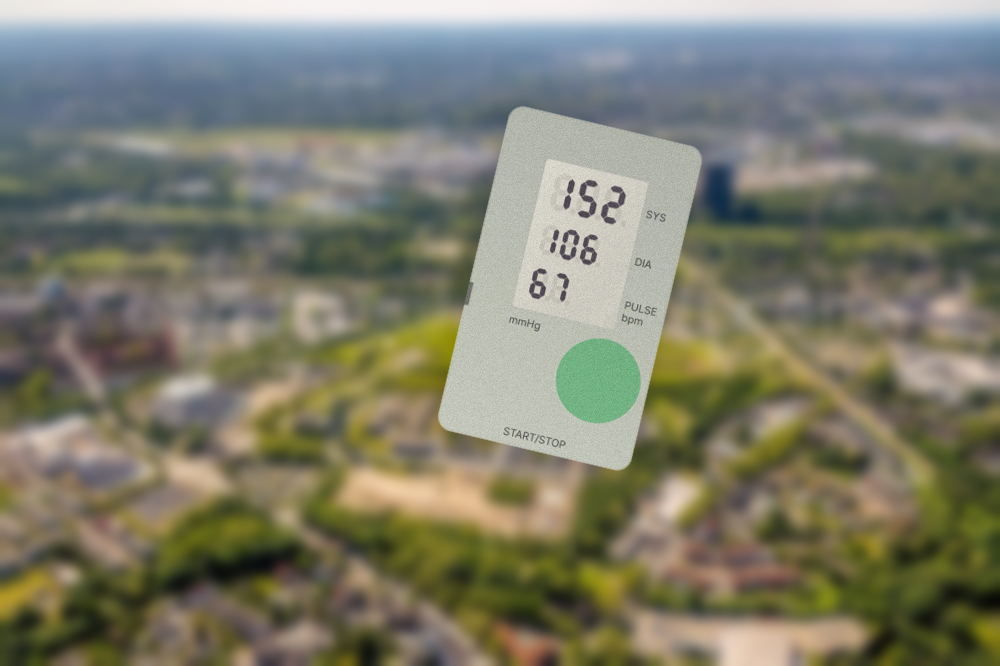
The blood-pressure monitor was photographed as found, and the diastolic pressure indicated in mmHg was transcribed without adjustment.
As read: 106 mmHg
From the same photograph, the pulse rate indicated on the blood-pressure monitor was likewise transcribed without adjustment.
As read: 67 bpm
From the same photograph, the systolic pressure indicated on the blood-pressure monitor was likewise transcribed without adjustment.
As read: 152 mmHg
